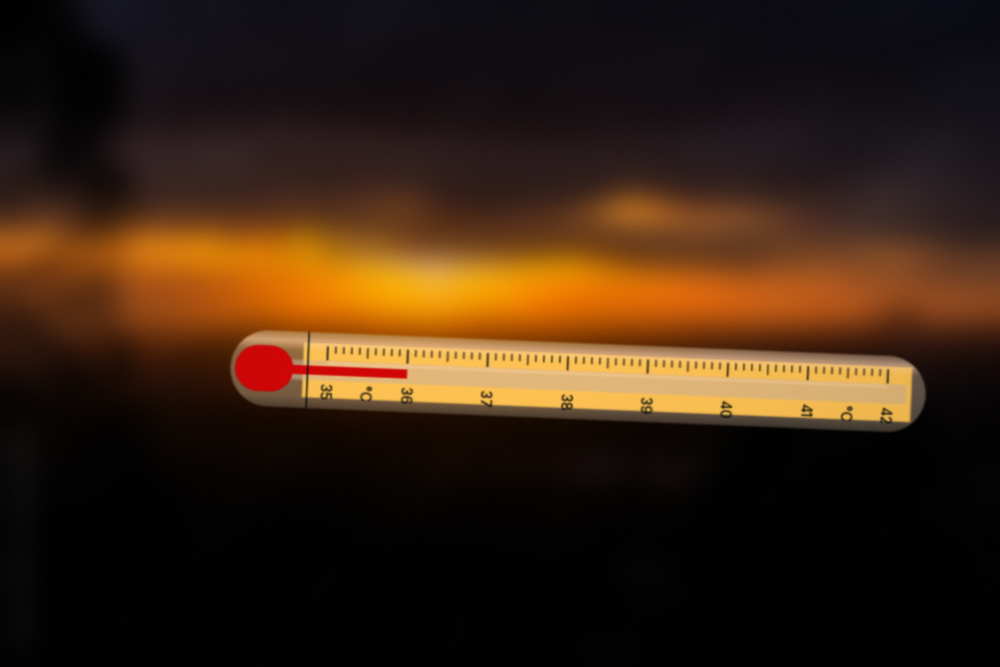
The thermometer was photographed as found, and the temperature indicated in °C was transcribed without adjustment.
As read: 36 °C
